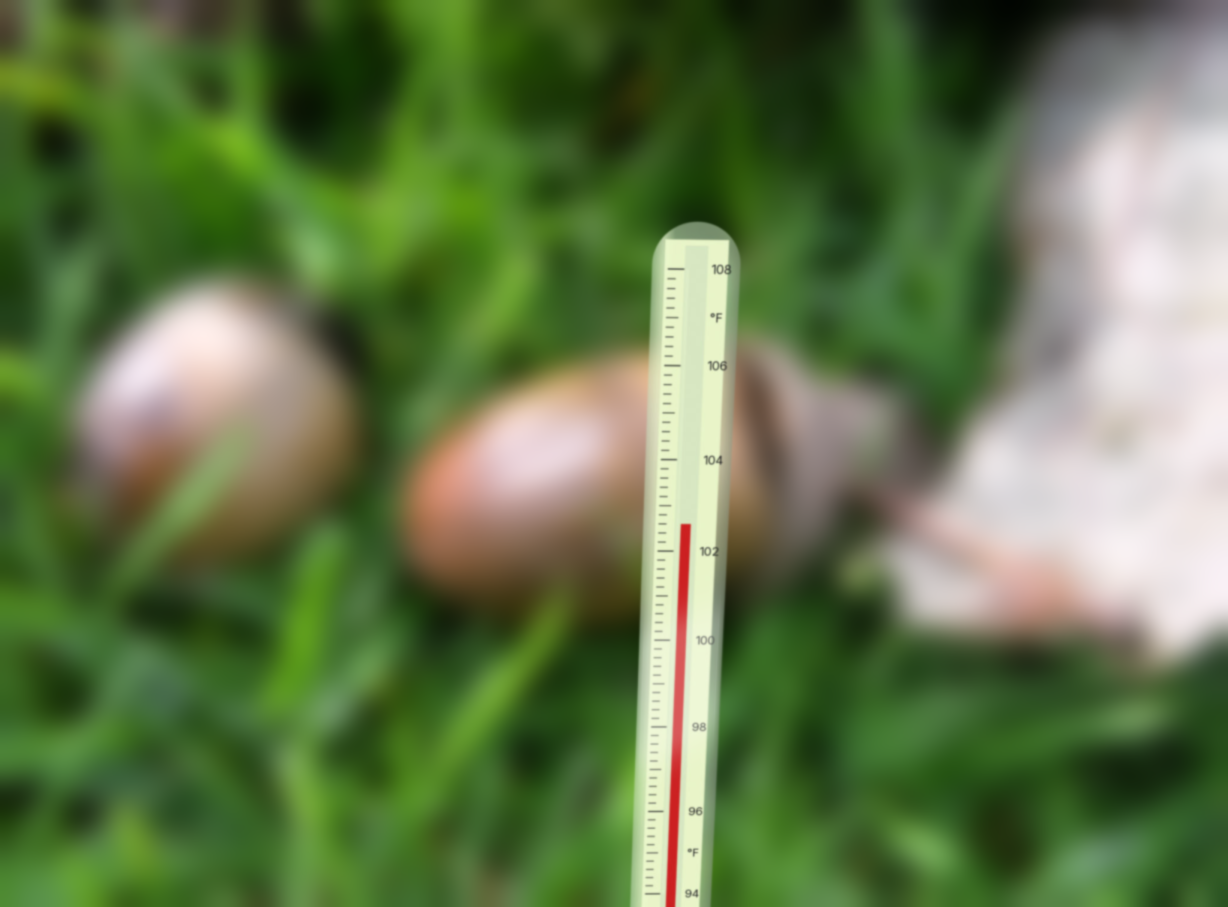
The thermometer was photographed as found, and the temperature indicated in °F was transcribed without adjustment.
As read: 102.6 °F
